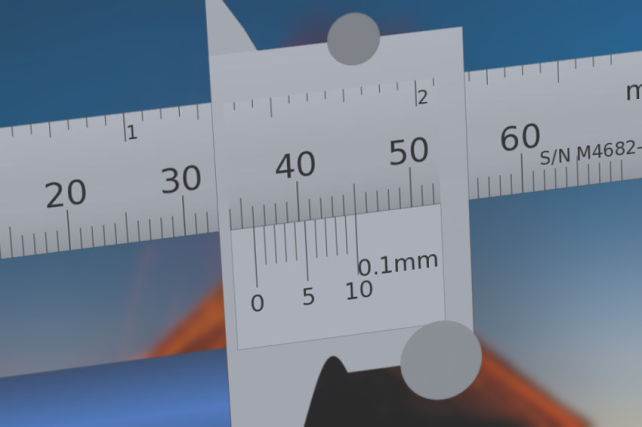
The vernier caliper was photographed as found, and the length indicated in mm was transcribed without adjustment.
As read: 36.0 mm
